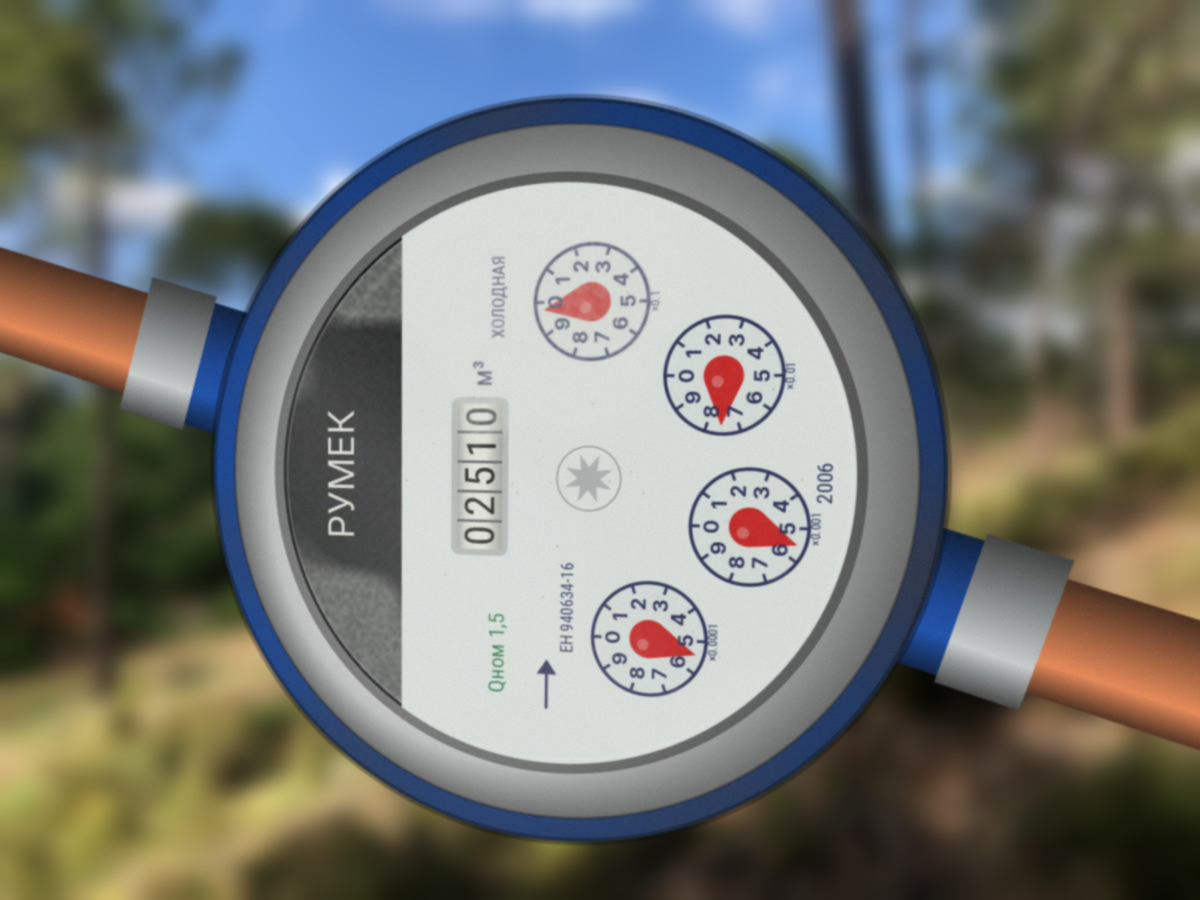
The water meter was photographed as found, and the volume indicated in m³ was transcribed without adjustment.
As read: 2509.9755 m³
